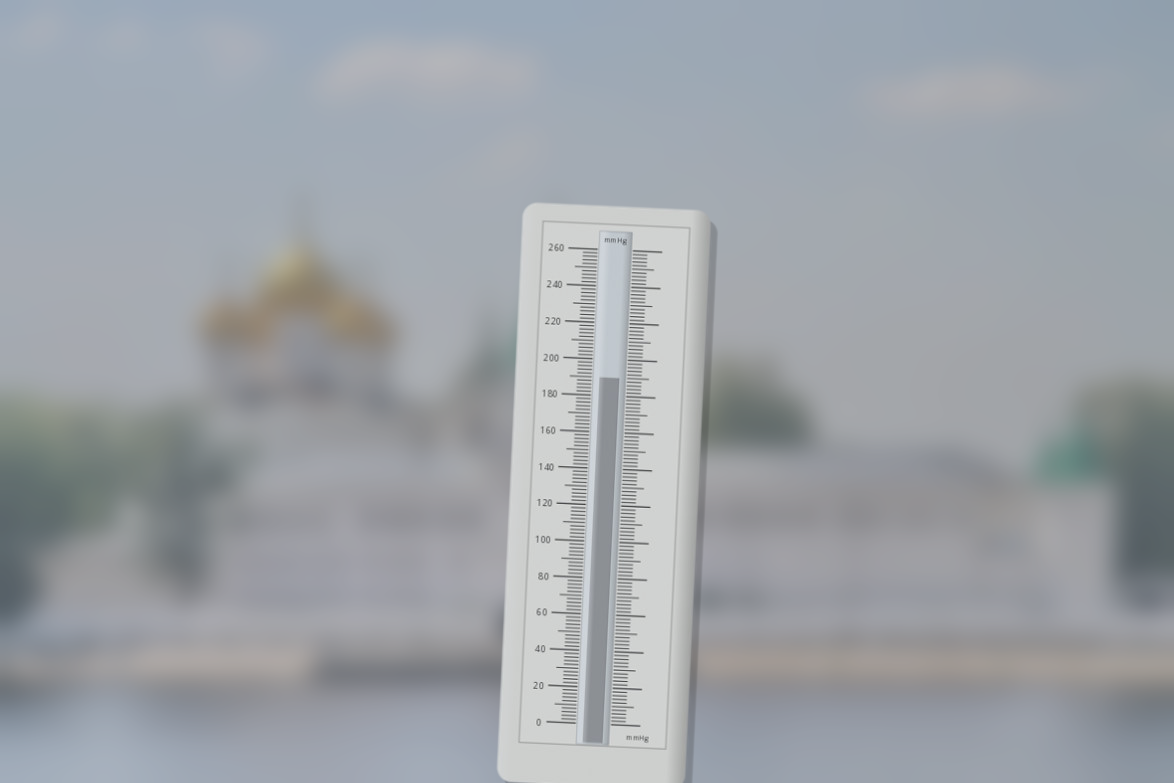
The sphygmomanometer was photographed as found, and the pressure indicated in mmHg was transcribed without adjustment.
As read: 190 mmHg
